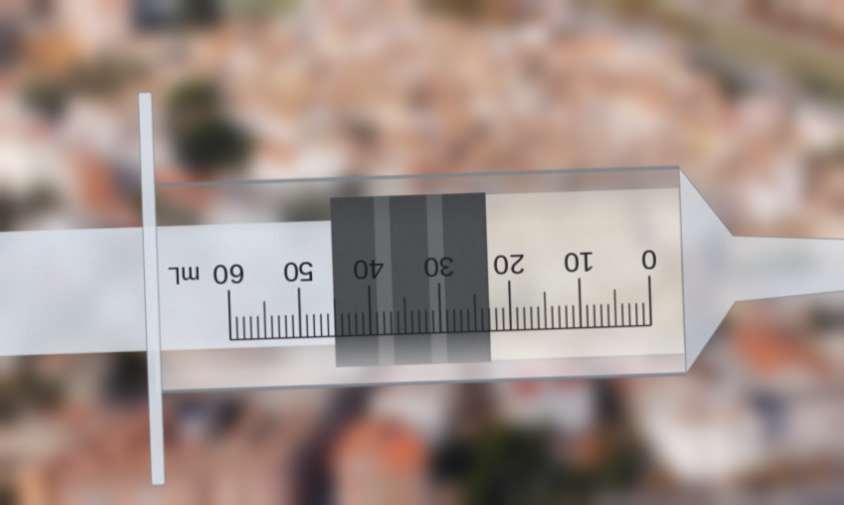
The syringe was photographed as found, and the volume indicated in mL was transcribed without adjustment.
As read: 23 mL
